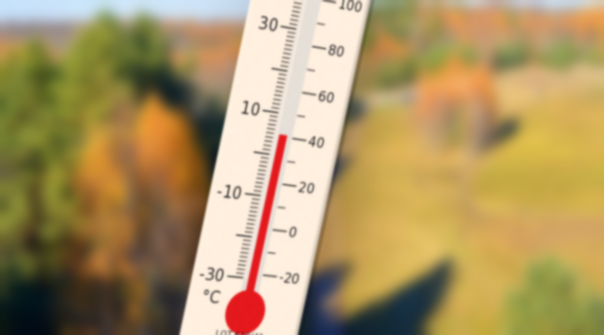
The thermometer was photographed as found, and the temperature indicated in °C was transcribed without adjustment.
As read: 5 °C
